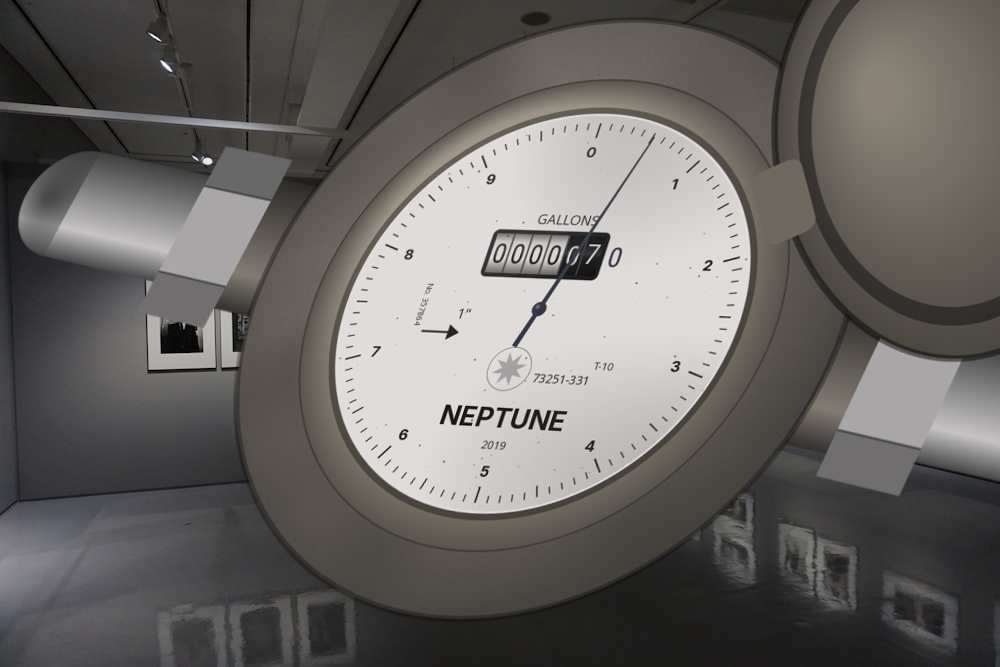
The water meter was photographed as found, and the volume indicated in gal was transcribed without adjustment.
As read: 70.5 gal
